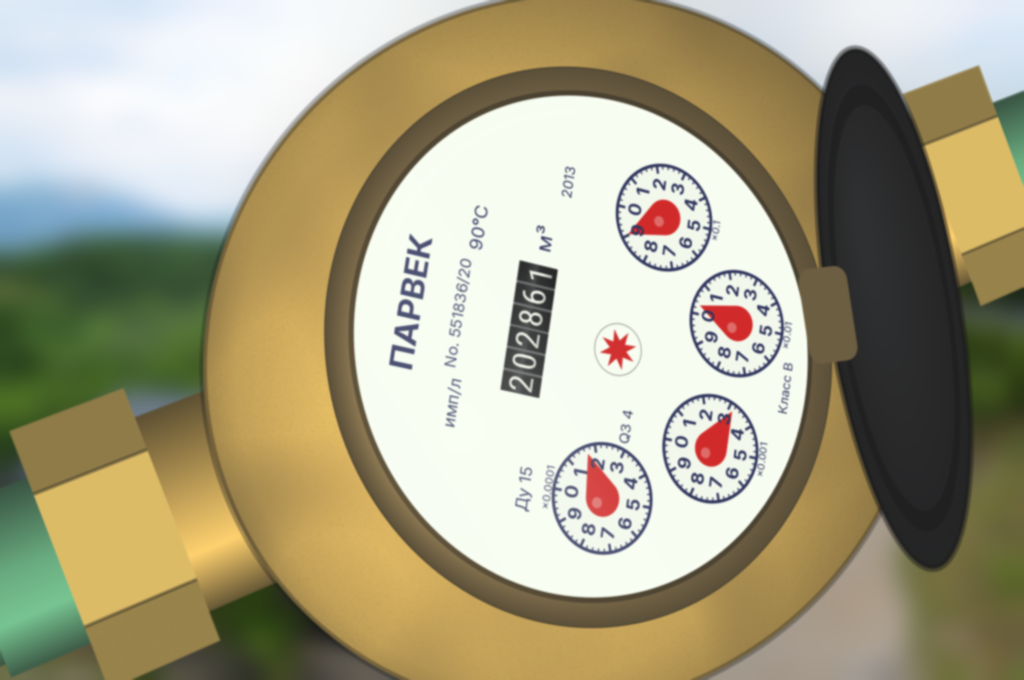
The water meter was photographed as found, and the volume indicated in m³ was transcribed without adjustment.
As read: 202860.9031 m³
